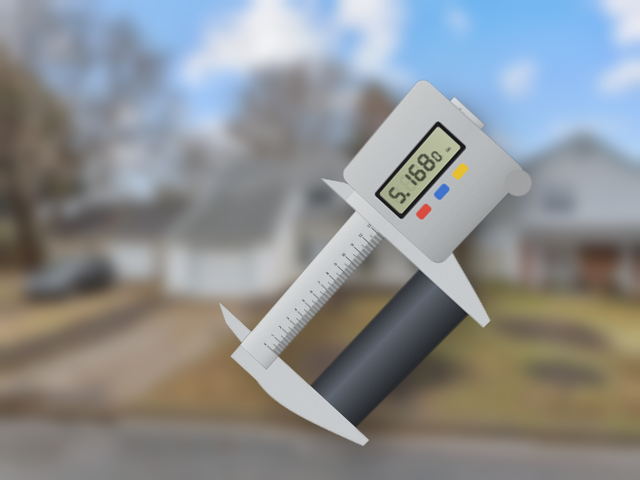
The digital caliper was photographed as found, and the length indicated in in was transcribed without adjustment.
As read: 5.1680 in
